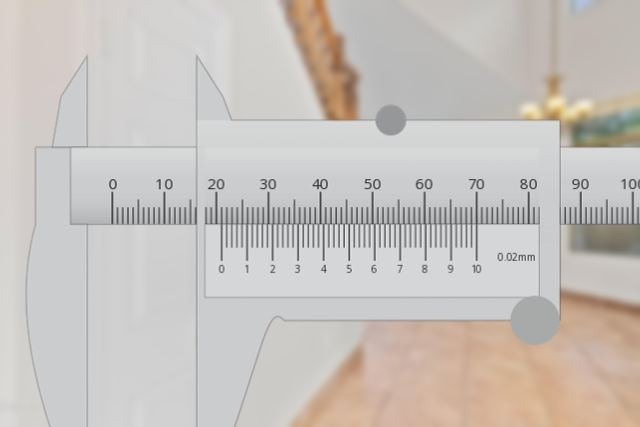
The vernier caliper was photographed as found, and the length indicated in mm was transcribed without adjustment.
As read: 21.0 mm
